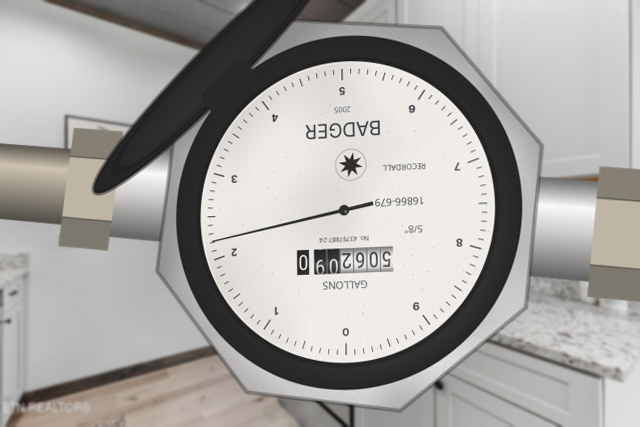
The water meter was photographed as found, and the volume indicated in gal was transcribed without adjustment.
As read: 5062092.2 gal
